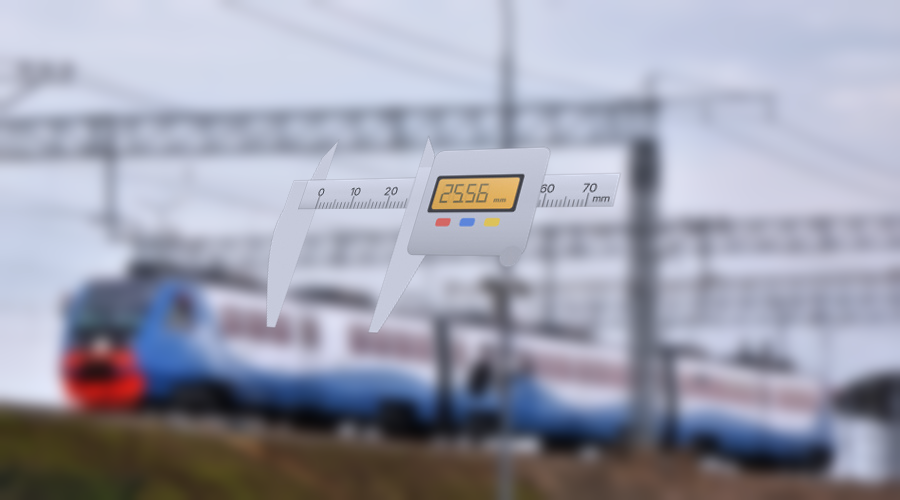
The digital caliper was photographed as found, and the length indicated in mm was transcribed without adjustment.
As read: 25.56 mm
